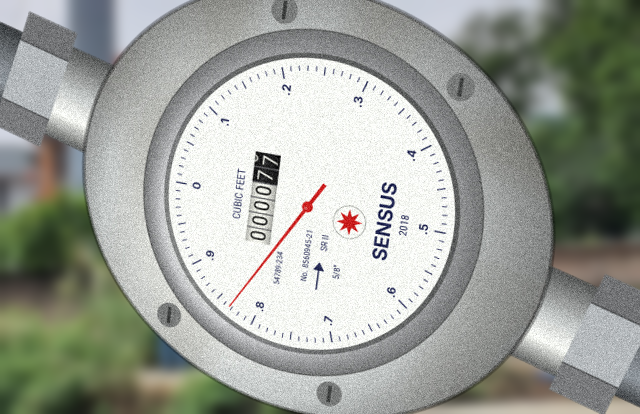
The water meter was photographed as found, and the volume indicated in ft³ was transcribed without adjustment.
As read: 76.83 ft³
